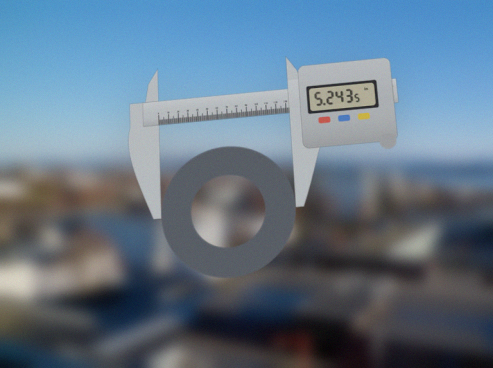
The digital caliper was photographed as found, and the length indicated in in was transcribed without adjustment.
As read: 5.2435 in
